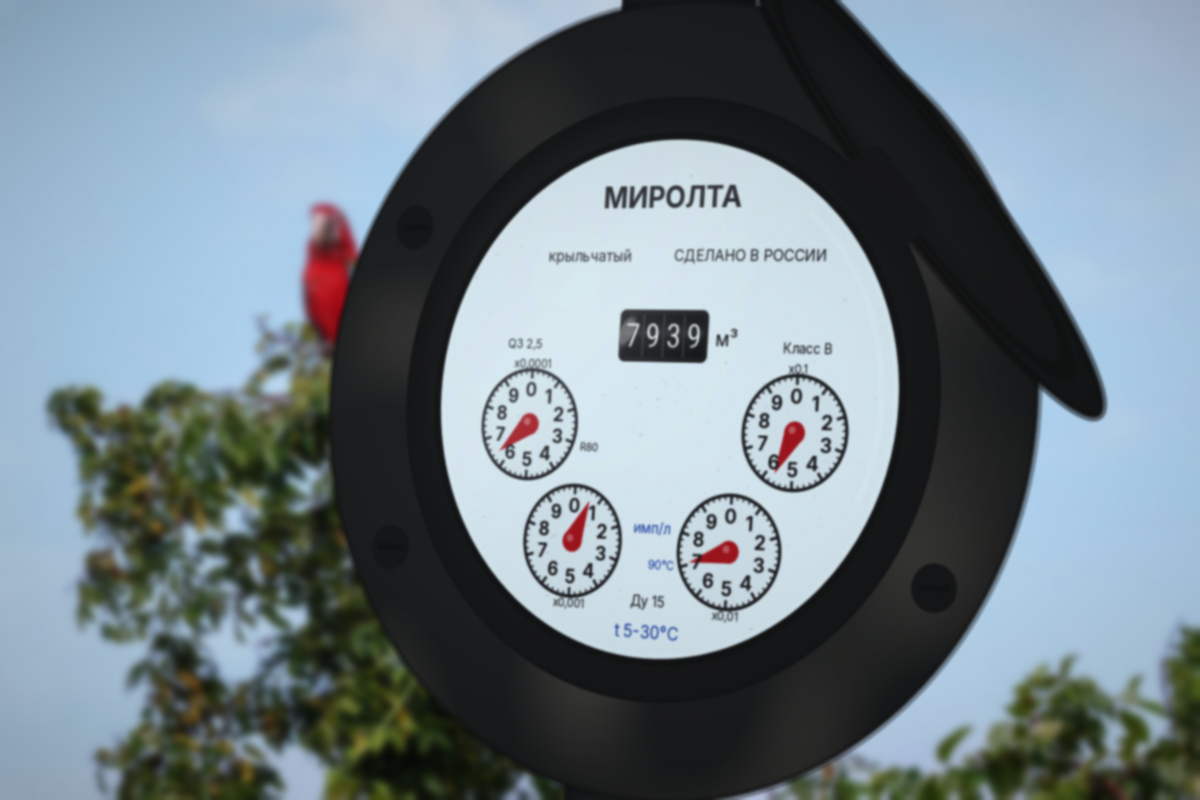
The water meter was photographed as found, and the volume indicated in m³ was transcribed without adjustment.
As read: 7939.5706 m³
